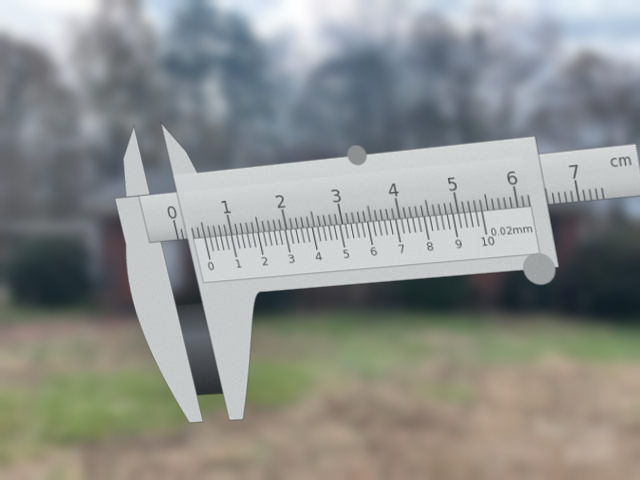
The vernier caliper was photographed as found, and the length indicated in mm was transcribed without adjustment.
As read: 5.0 mm
